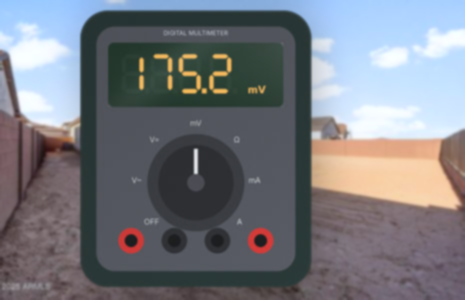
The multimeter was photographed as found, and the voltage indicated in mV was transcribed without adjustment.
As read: 175.2 mV
